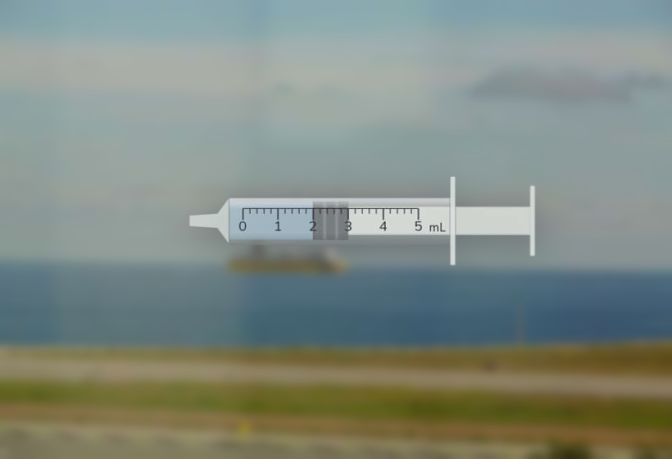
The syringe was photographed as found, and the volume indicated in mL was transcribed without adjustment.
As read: 2 mL
